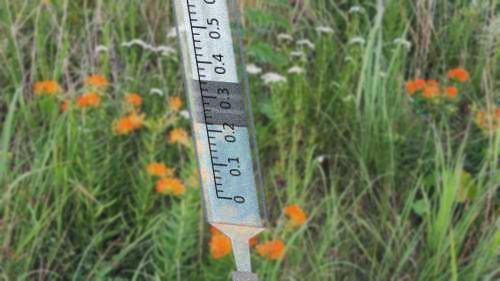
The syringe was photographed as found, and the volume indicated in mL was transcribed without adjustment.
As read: 0.22 mL
